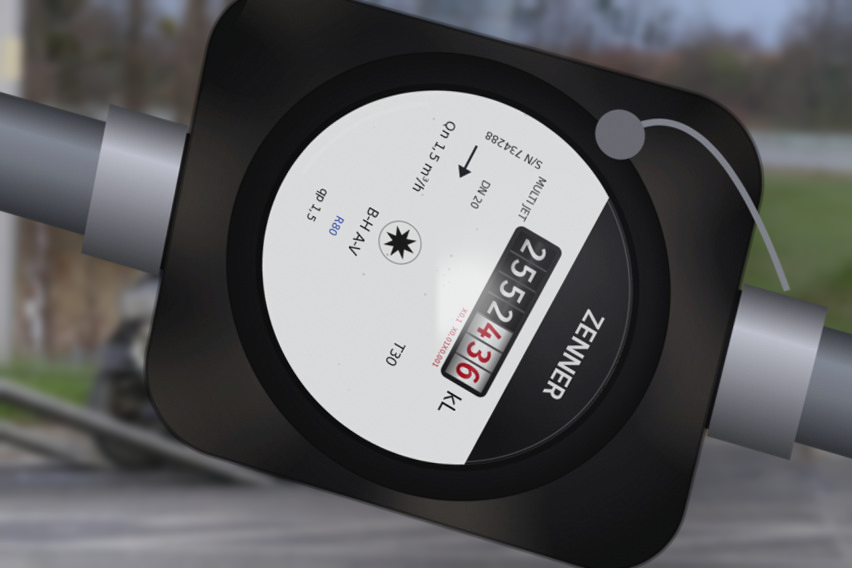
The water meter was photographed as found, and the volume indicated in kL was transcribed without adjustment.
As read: 2552.436 kL
